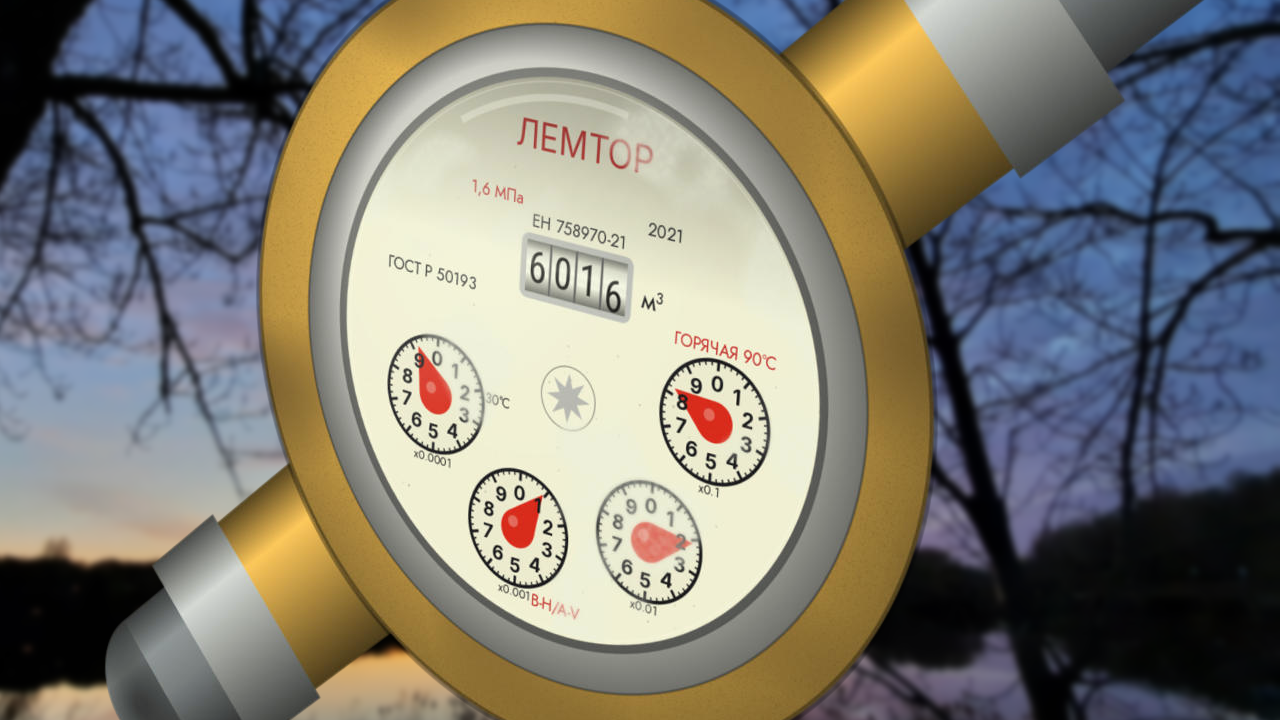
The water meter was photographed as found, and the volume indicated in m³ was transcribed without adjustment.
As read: 6015.8209 m³
